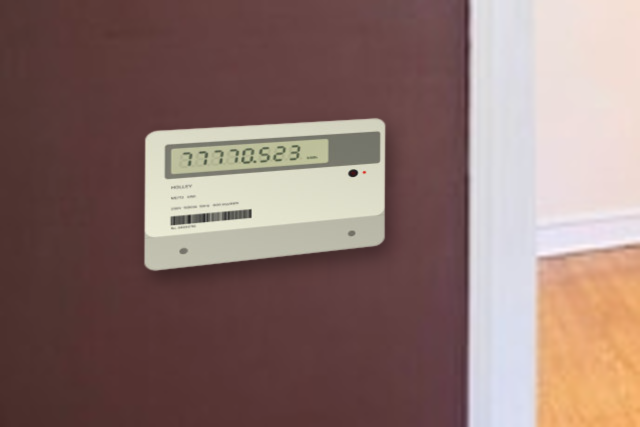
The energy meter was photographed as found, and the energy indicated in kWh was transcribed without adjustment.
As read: 77770.523 kWh
